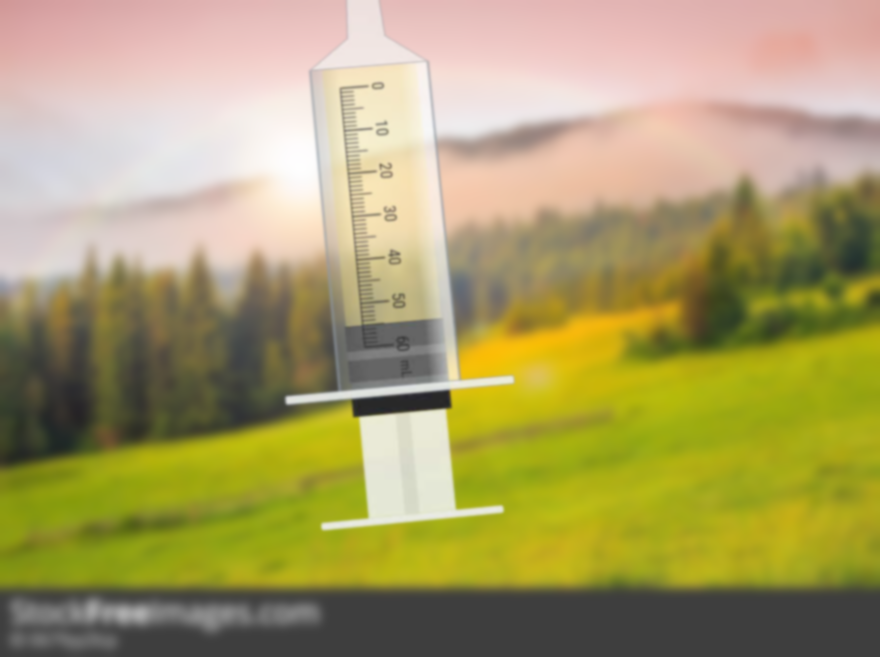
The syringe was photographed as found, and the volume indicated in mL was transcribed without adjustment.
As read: 55 mL
